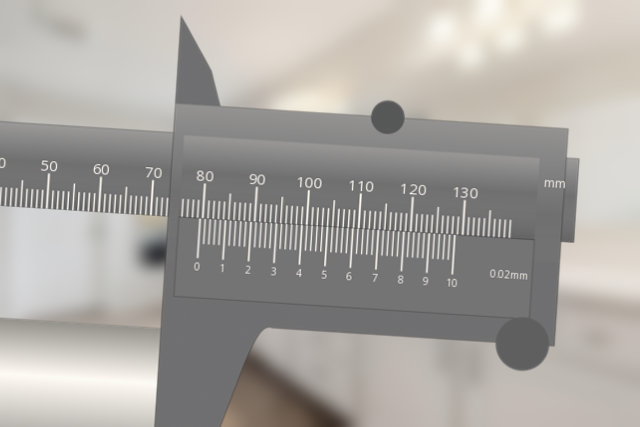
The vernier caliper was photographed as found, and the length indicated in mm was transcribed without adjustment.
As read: 79.5 mm
